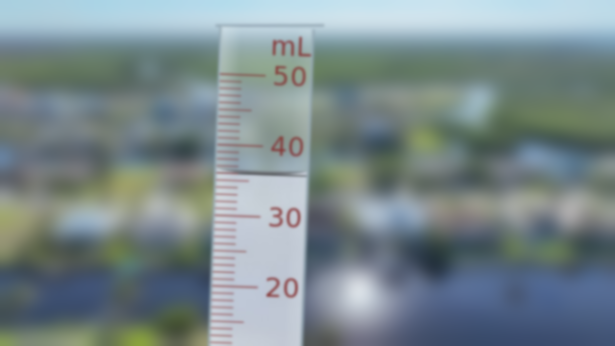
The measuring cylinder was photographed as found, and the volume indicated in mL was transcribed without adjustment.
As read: 36 mL
